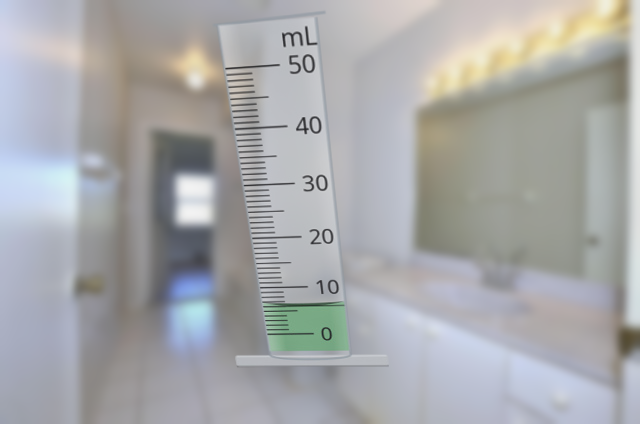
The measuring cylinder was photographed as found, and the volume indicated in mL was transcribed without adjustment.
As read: 6 mL
